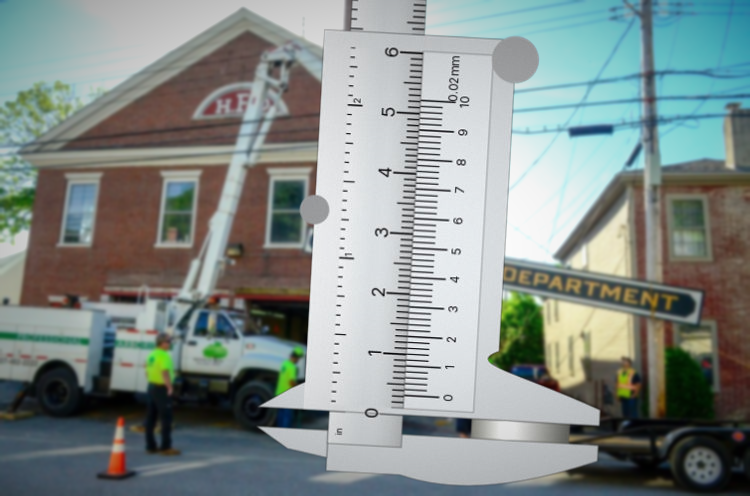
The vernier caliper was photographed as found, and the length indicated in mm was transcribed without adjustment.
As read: 3.2 mm
